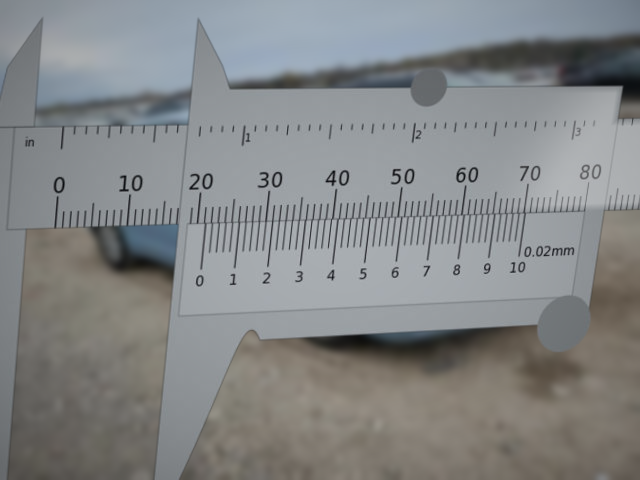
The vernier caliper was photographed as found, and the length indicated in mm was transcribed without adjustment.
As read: 21.2 mm
